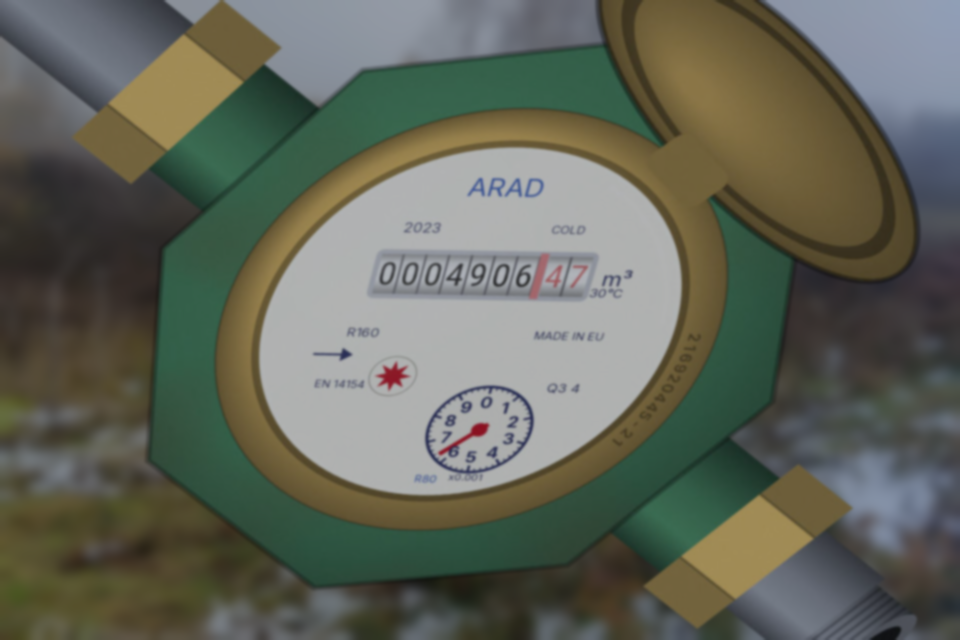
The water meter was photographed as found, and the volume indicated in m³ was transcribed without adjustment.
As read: 4906.476 m³
